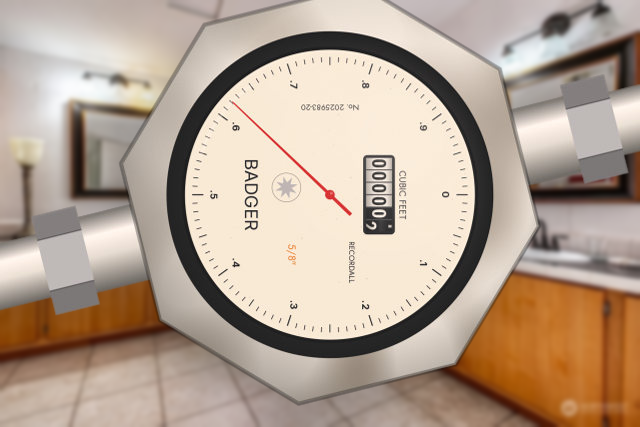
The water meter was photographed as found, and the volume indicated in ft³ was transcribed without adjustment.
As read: 1.62 ft³
